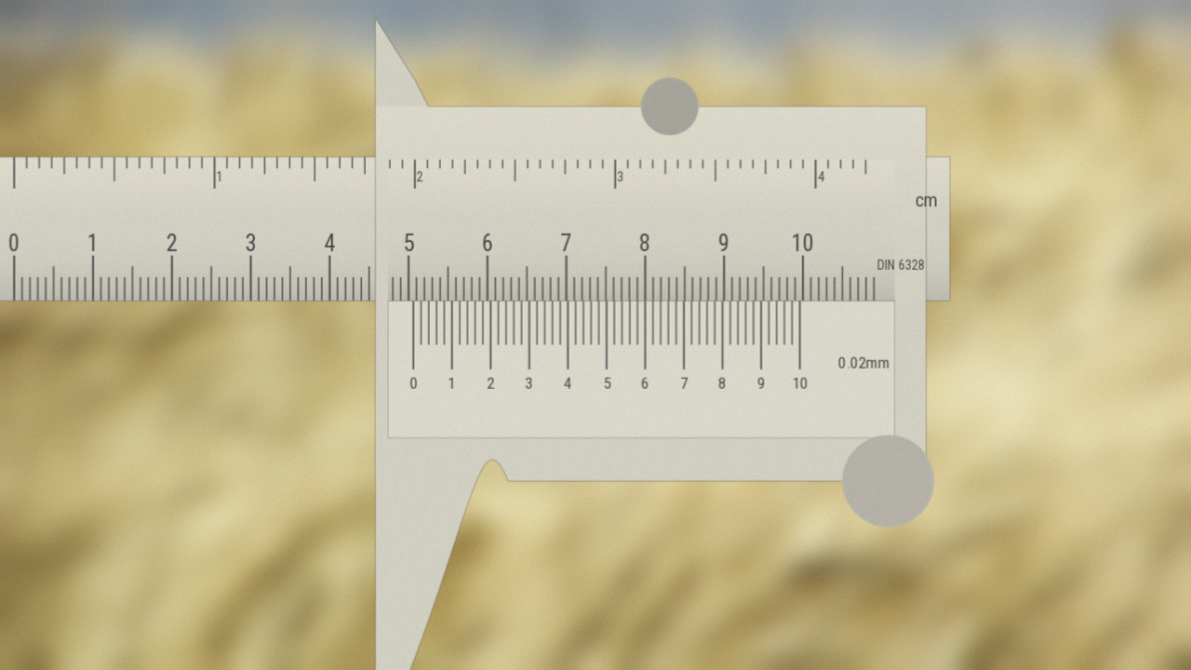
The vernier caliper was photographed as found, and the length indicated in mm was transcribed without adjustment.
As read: 50.6 mm
